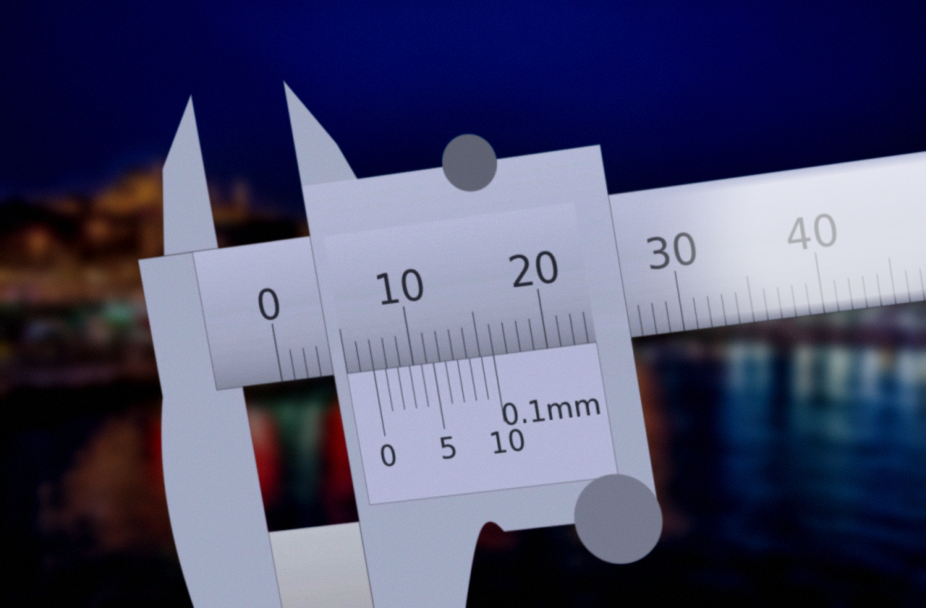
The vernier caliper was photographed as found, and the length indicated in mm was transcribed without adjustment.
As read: 7.0 mm
